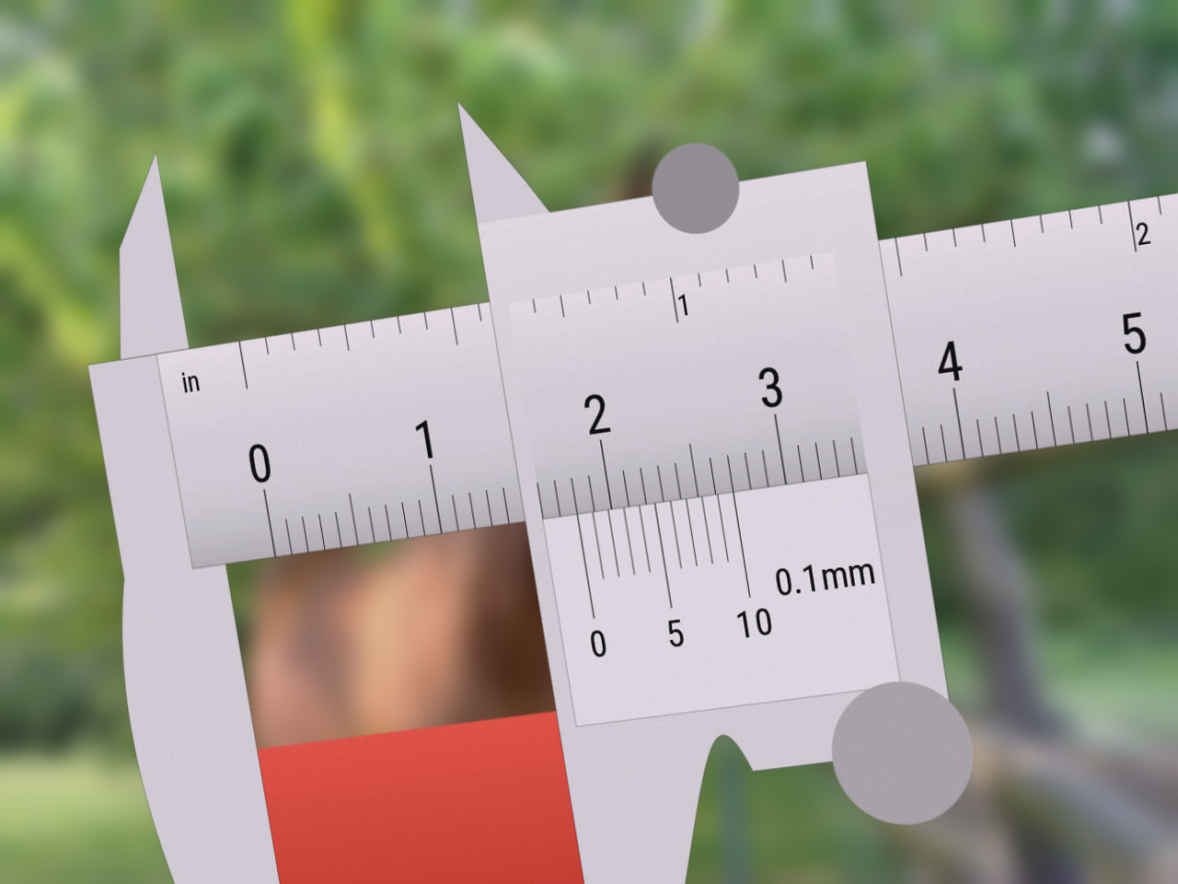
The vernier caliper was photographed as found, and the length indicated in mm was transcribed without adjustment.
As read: 18.0 mm
